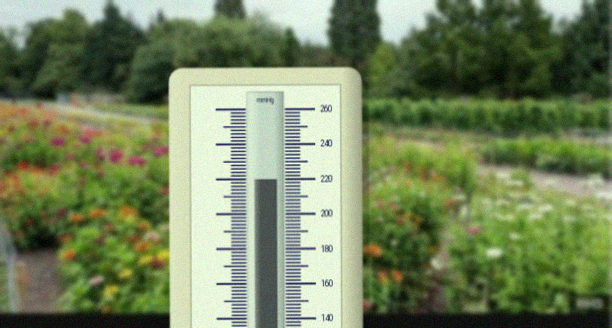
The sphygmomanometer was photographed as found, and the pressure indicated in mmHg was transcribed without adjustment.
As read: 220 mmHg
